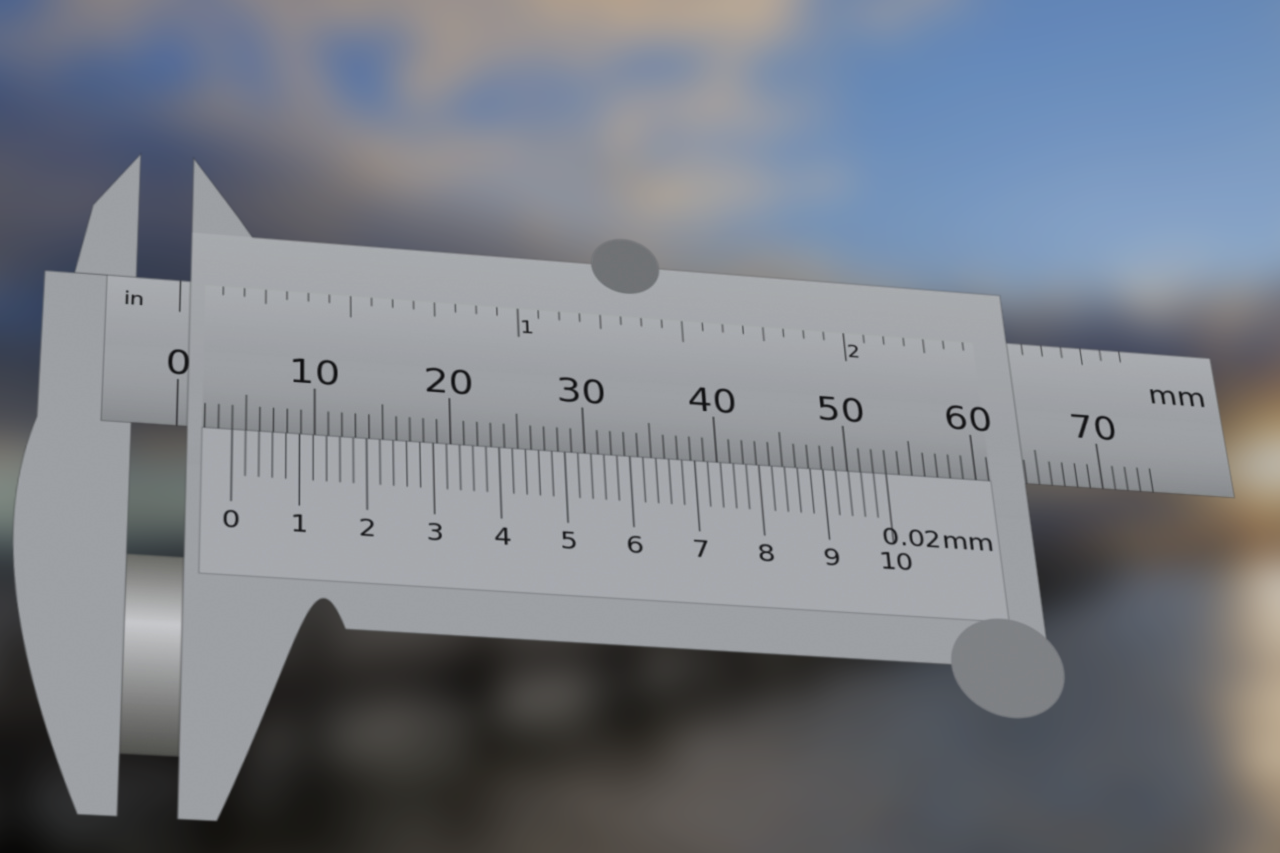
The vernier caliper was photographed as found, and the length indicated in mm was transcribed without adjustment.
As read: 4.0 mm
